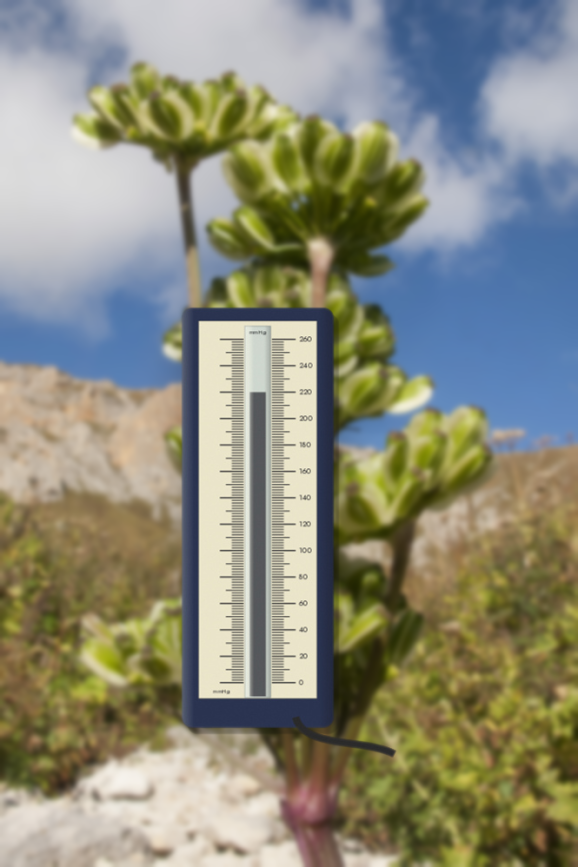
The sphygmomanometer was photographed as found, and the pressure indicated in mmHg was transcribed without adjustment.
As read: 220 mmHg
